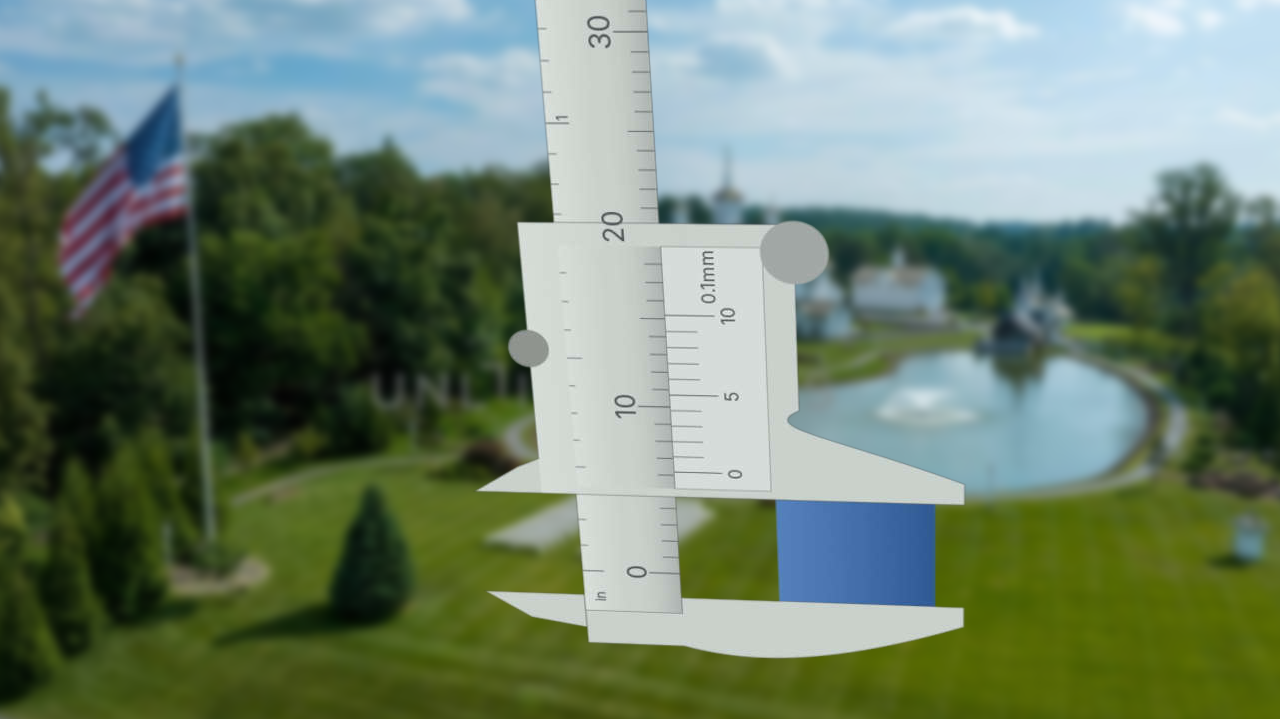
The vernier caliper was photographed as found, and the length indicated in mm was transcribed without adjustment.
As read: 6.2 mm
